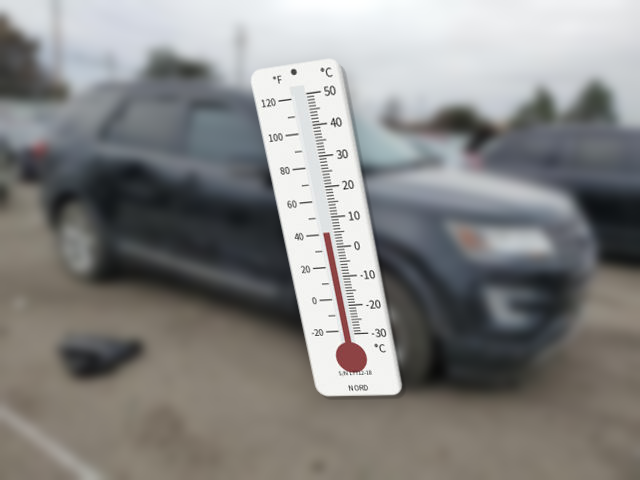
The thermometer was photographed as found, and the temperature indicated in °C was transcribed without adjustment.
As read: 5 °C
